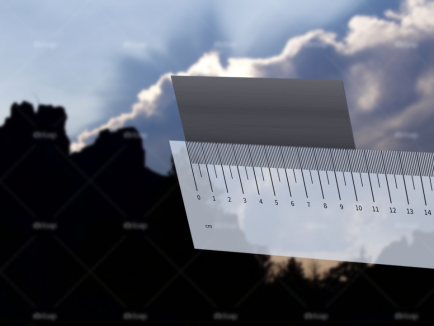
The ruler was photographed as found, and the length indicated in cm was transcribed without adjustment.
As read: 10.5 cm
